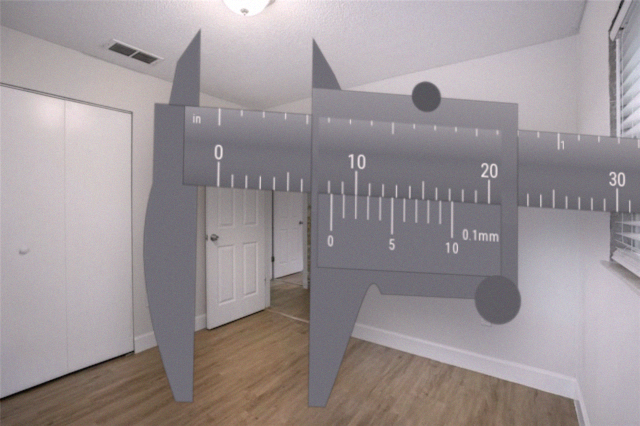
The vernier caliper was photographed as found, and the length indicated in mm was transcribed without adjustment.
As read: 8.2 mm
